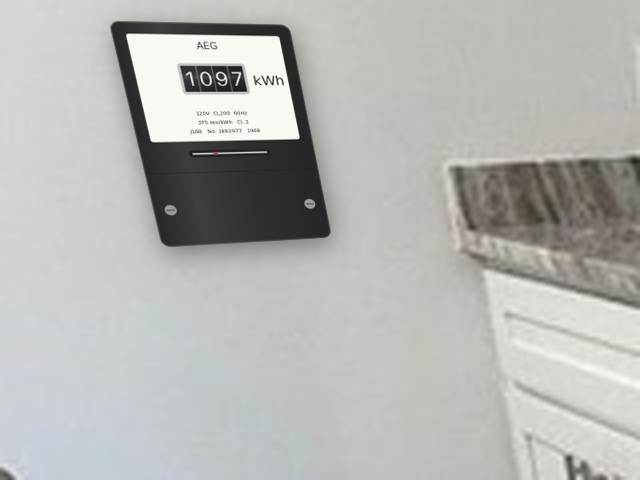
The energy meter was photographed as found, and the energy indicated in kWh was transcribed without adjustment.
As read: 1097 kWh
